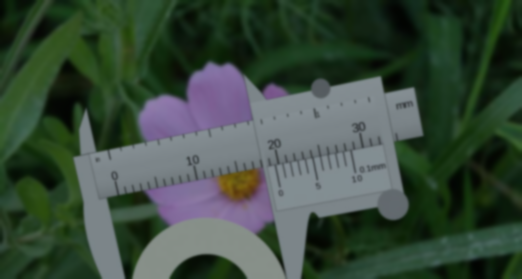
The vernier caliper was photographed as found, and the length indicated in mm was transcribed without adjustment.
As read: 19.6 mm
